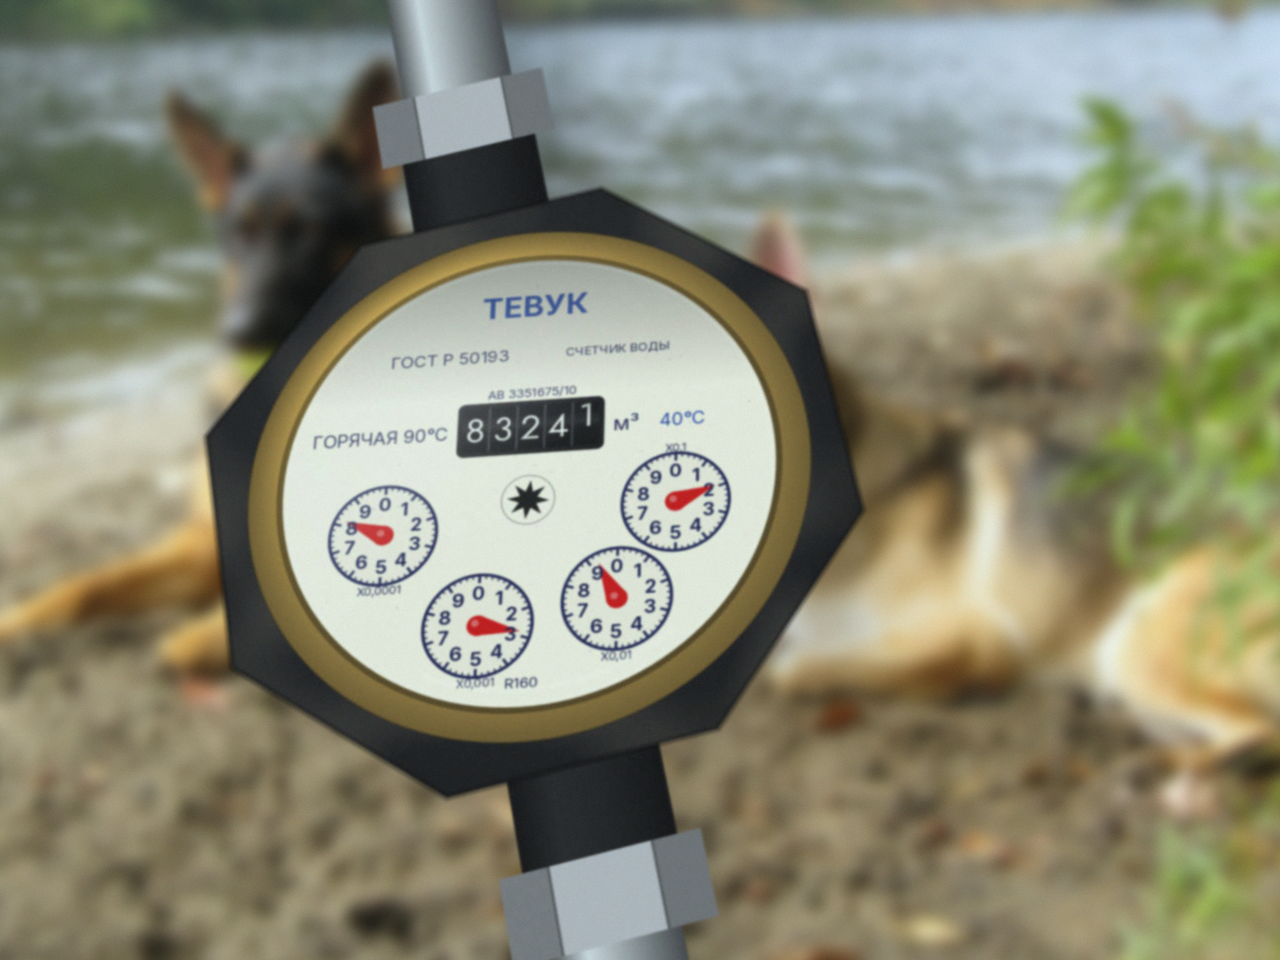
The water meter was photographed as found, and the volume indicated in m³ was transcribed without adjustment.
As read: 83241.1928 m³
